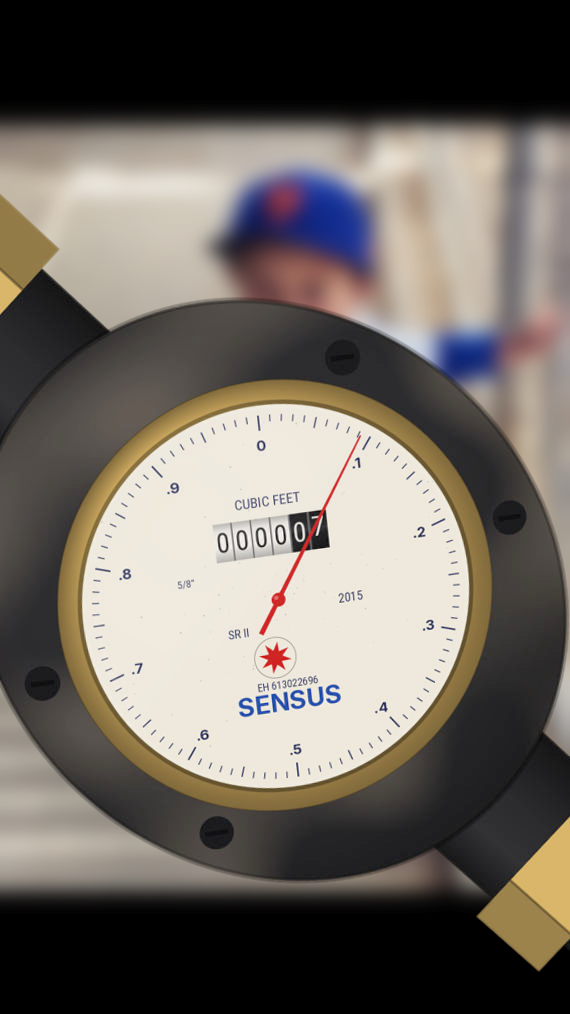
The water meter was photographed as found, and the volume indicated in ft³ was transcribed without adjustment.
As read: 7.09 ft³
